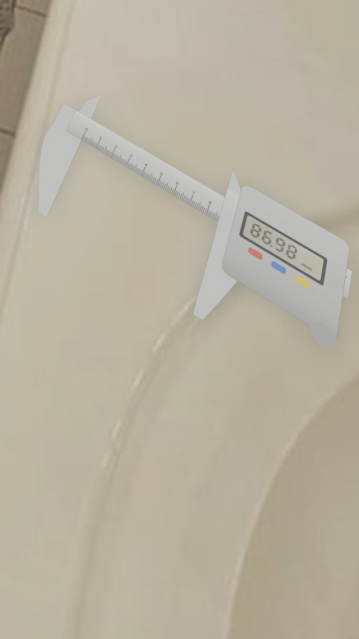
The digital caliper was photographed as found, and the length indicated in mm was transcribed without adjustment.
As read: 86.98 mm
